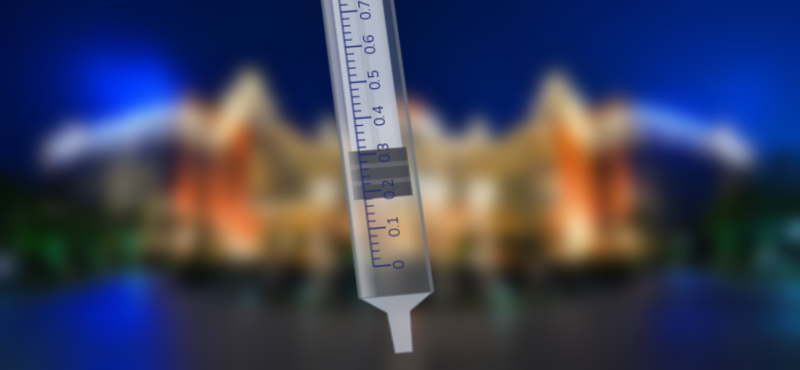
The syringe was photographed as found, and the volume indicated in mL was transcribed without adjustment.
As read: 0.18 mL
